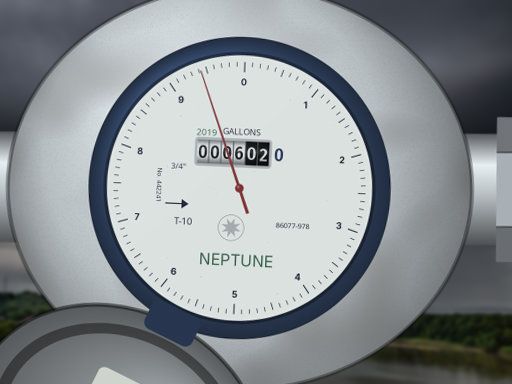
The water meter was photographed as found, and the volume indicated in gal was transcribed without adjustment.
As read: 6019.4 gal
